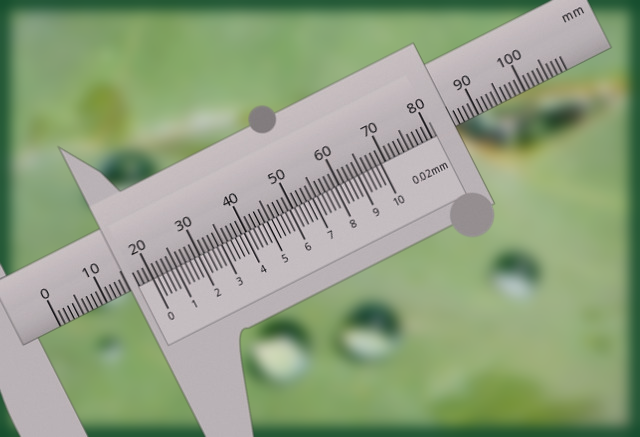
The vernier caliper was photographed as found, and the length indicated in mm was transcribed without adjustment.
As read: 20.0 mm
